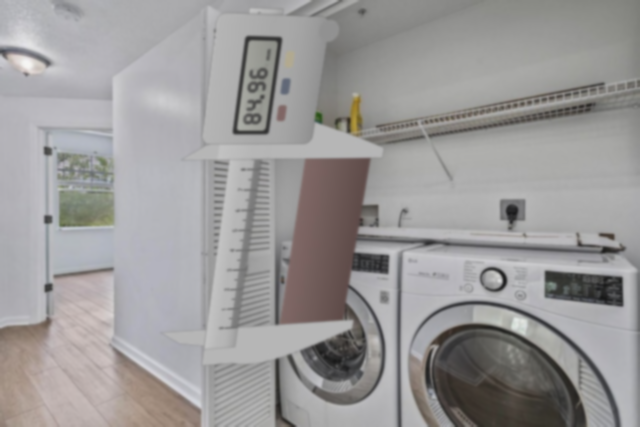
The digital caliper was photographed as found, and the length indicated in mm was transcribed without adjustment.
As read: 84.96 mm
